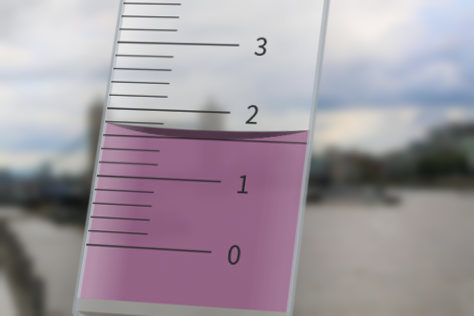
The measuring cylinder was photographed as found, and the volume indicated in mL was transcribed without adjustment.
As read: 1.6 mL
